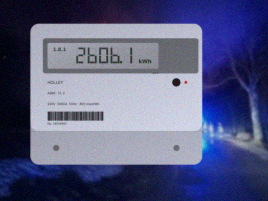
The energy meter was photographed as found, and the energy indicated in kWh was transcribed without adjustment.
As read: 2606.1 kWh
